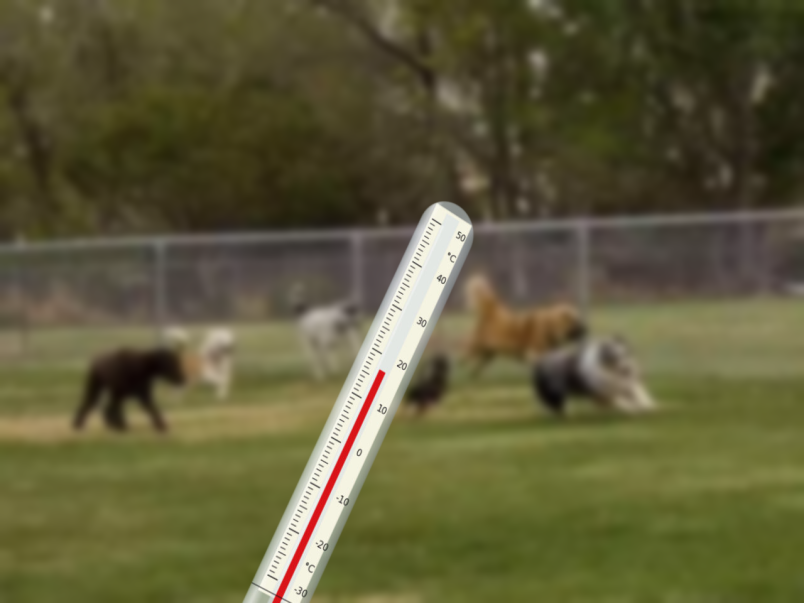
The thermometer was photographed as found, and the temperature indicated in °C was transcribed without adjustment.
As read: 17 °C
